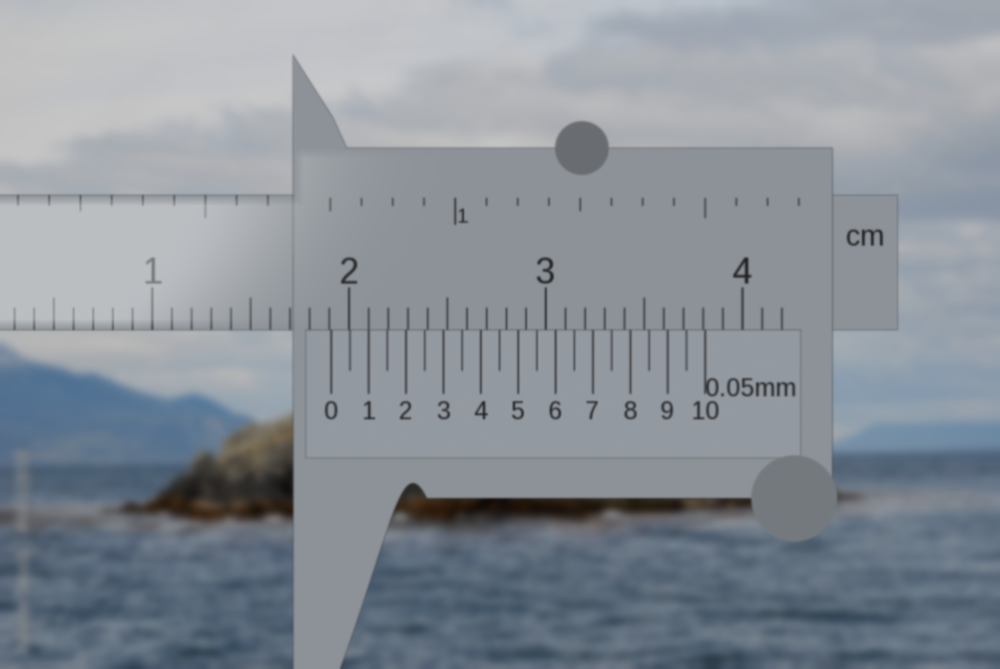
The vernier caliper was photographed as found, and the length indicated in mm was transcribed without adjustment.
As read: 19.1 mm
